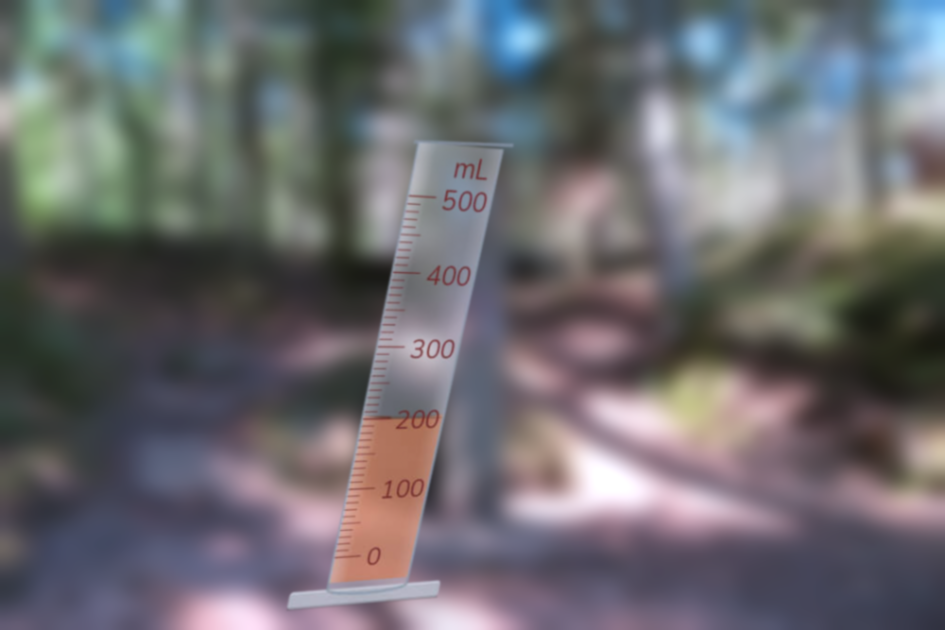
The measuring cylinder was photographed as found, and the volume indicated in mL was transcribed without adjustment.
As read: 200 mL
